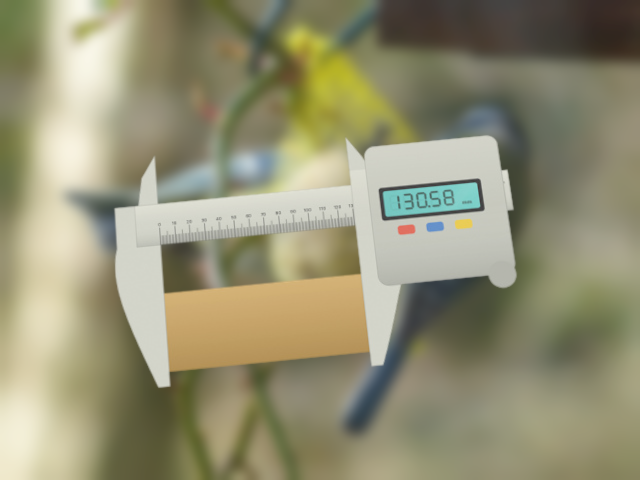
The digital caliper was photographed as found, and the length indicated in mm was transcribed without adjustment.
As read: 130.58 mm
